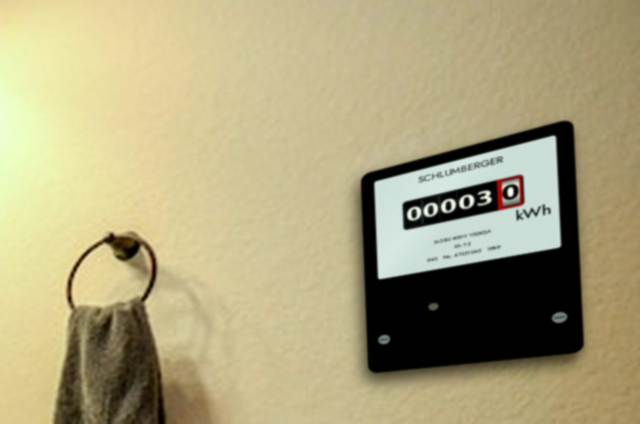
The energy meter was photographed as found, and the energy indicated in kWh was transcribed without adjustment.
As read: 3.0 kWh
